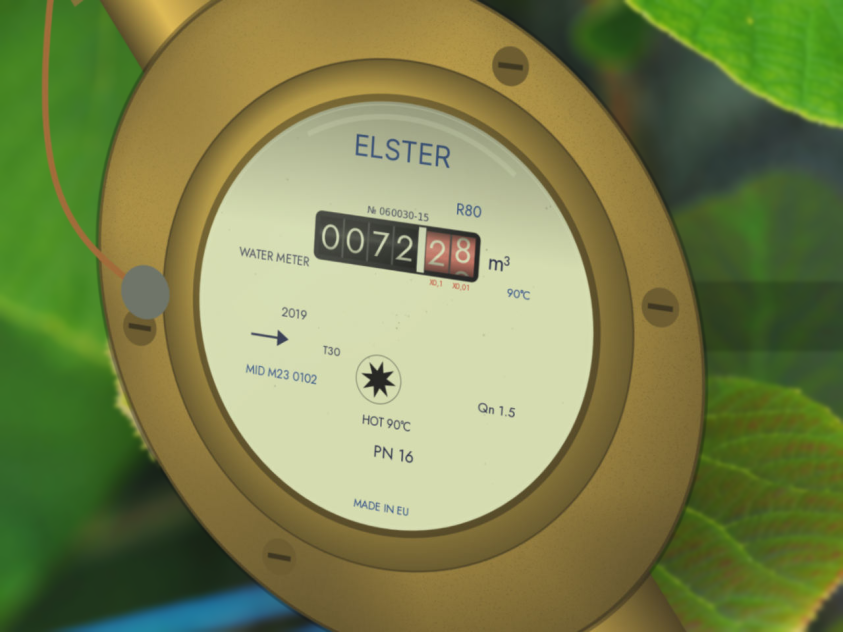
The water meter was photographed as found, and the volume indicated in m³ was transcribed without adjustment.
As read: 72.28 m³
